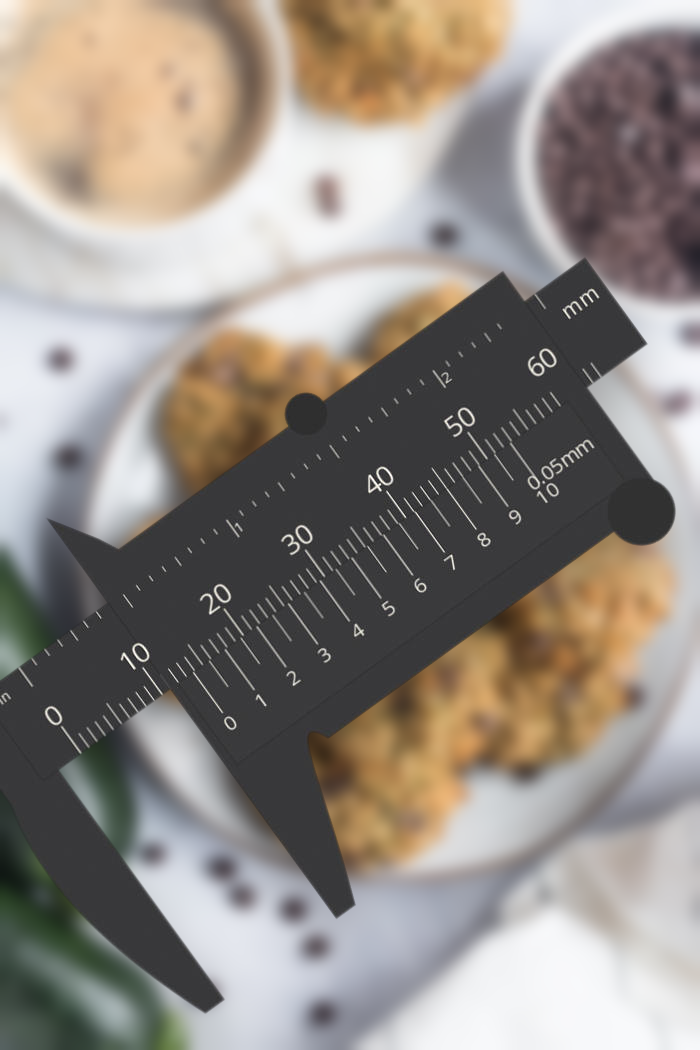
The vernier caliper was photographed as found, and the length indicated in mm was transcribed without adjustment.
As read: 13.8 mm
